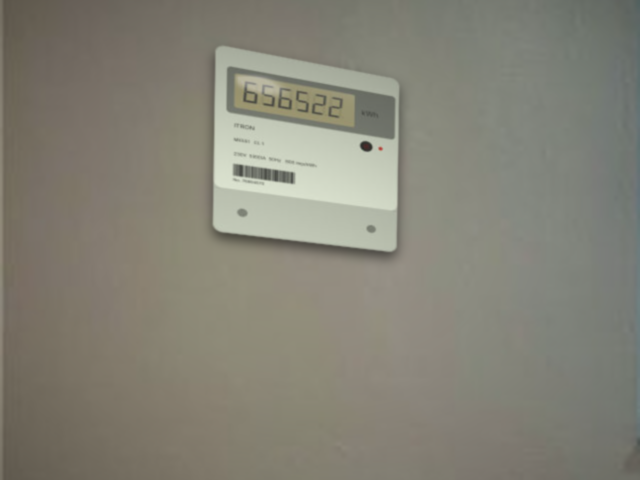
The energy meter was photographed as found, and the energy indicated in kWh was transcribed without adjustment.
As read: 656522 kWh
